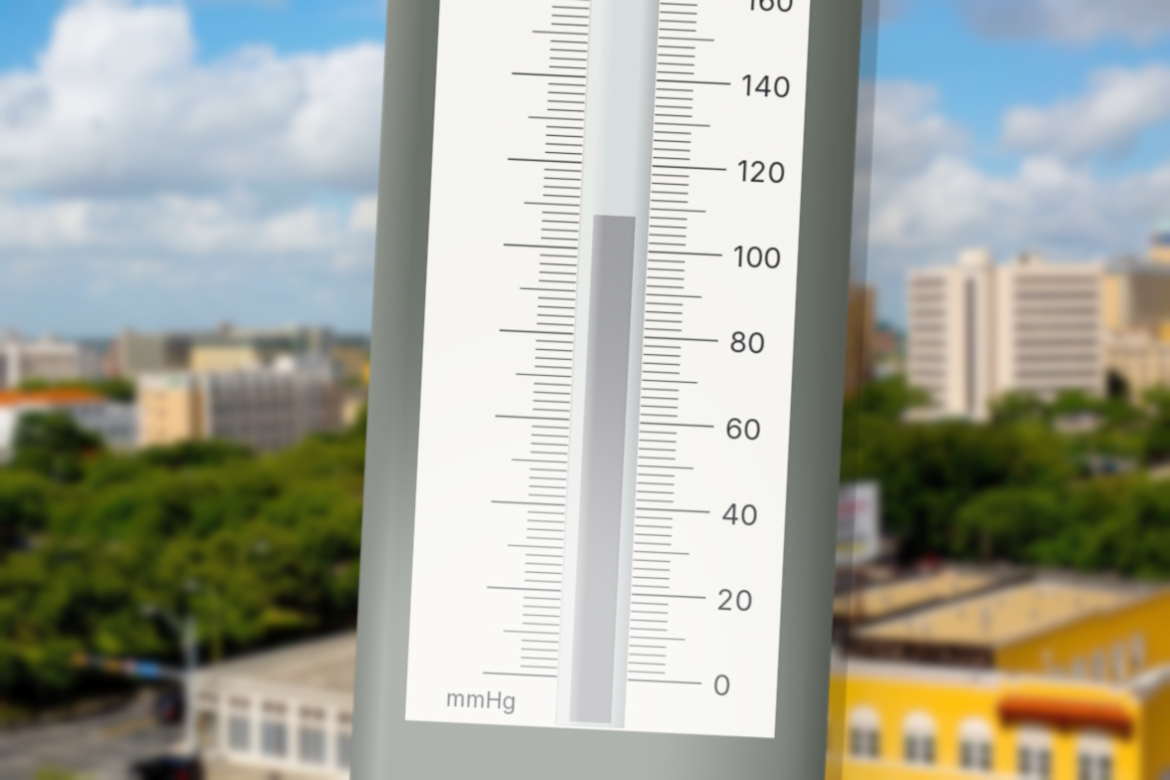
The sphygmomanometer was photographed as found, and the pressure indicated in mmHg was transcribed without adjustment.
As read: 108 mmHg
